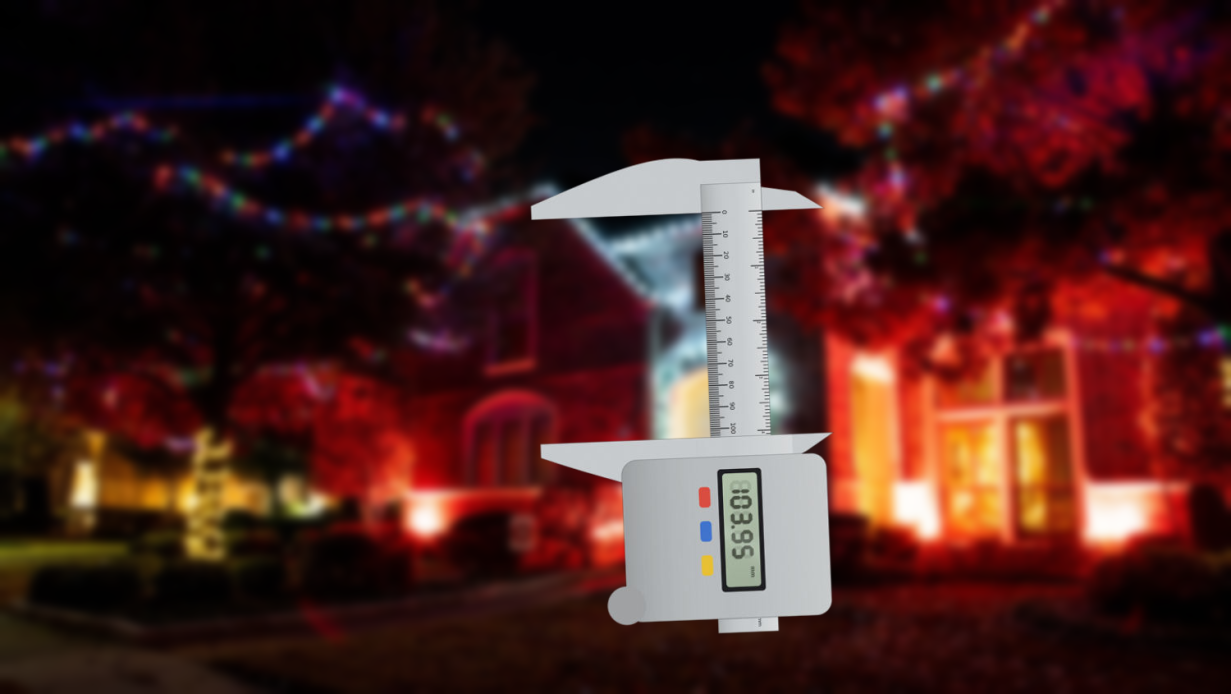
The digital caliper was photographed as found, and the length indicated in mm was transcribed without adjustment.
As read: 103.95 mm
